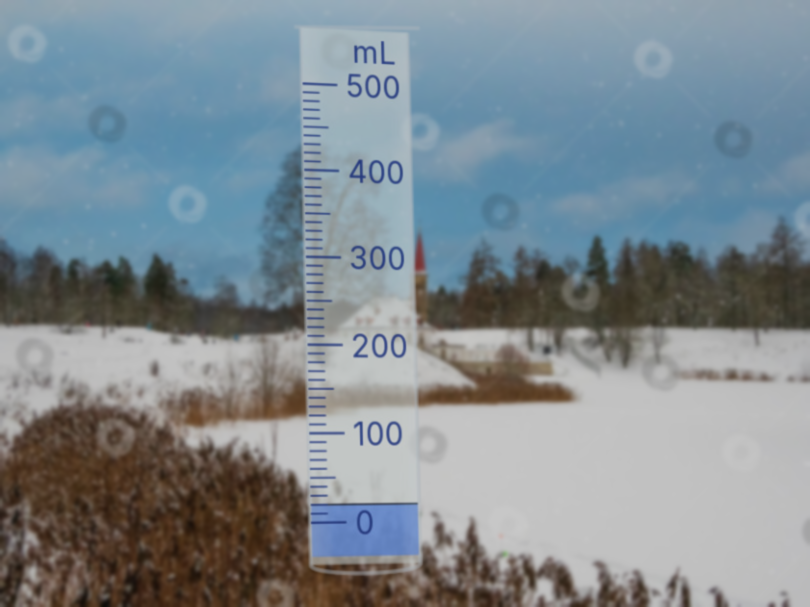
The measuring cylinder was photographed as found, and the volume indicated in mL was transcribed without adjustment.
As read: 20 mL
